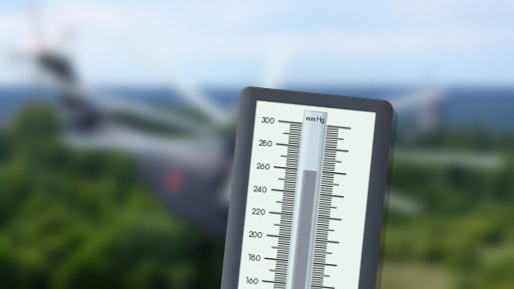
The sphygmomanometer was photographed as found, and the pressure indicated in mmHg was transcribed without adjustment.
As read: 260 mmHg
